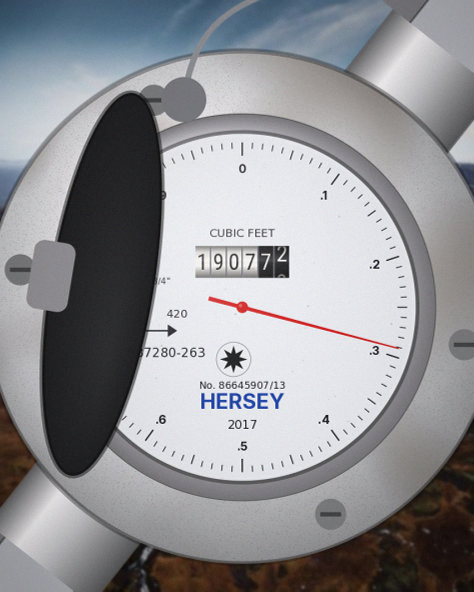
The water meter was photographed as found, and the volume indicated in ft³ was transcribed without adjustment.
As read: 190772.29 ft³
